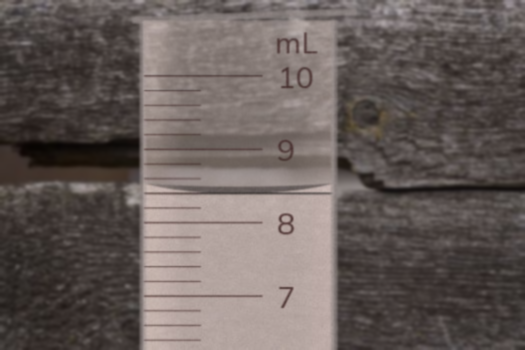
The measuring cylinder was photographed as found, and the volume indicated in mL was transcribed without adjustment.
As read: 8.4 mL
